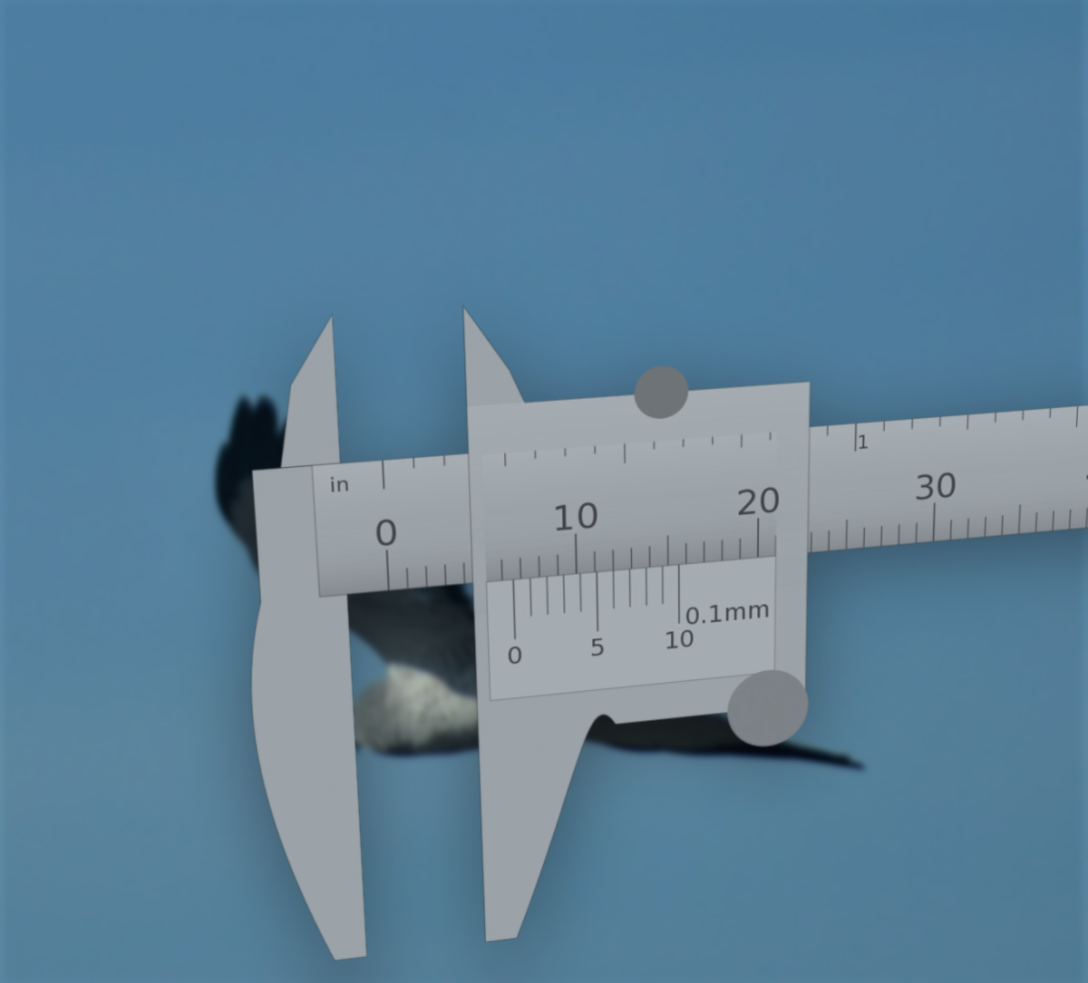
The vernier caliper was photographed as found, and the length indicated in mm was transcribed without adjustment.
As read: 6.6 mm
